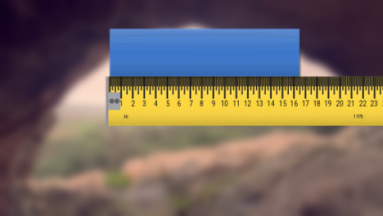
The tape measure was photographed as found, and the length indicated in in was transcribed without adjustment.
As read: 16.5 in
